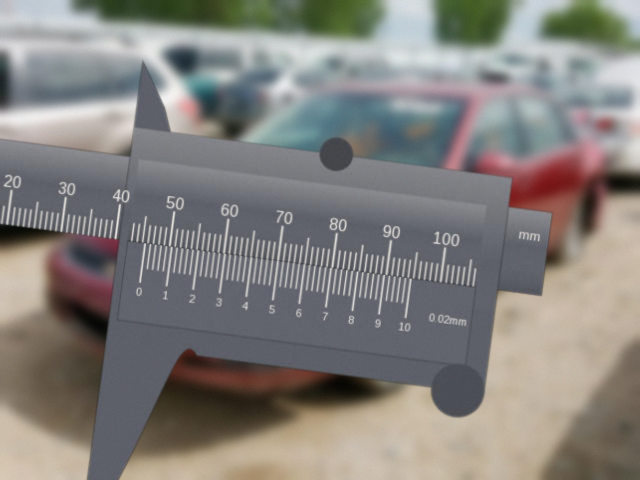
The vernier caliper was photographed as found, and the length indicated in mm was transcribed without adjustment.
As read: 45.5 mm
